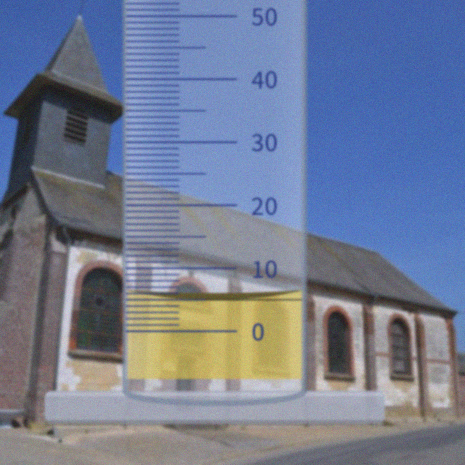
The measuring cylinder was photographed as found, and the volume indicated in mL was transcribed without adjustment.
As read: 5 mL
